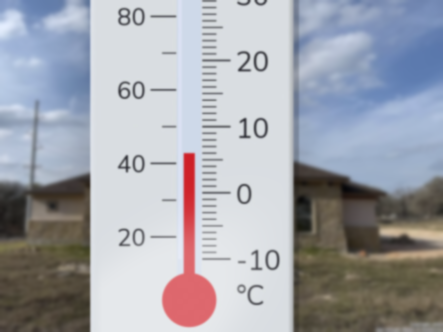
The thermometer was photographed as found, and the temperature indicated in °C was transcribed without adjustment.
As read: 6 °C
